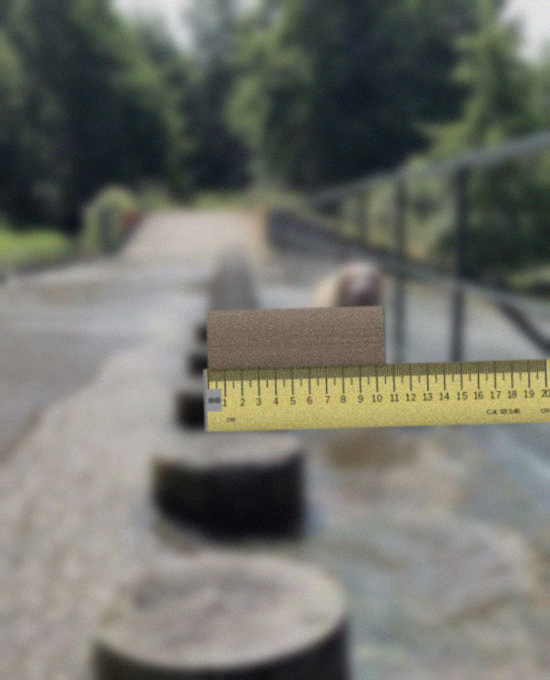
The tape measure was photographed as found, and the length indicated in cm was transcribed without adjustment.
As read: 10.5 cm
